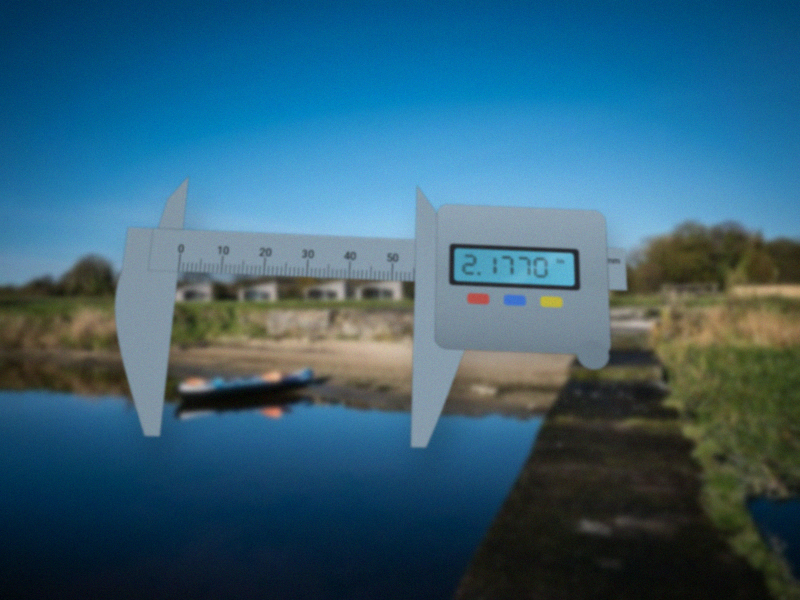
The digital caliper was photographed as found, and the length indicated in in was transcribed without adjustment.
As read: 2.1770 in
